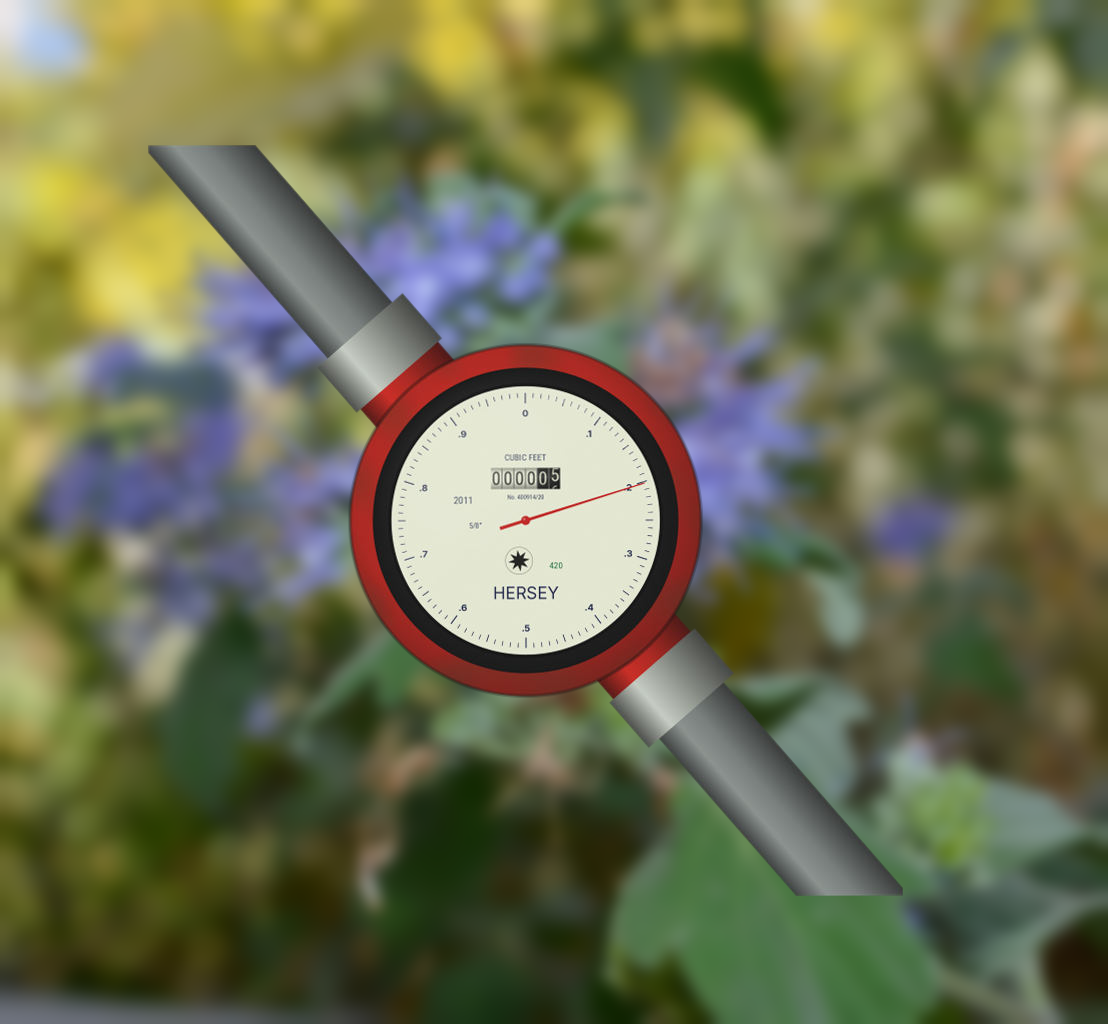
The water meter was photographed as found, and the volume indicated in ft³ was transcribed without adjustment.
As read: 5.20 ft³
